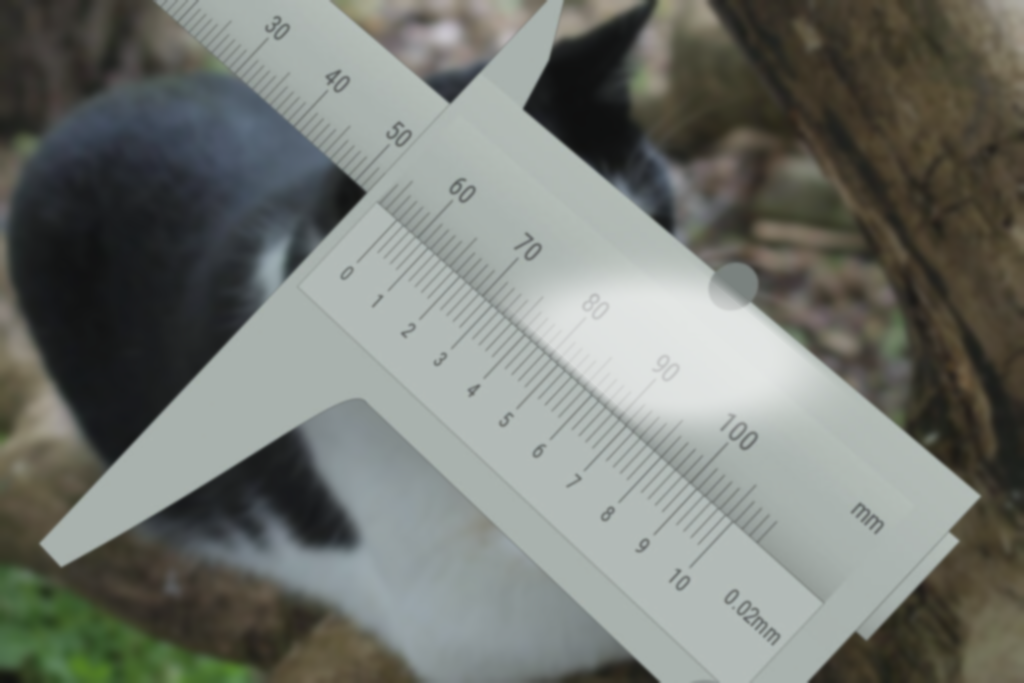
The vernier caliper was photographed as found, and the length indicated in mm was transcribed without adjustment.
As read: 56.8 mm
